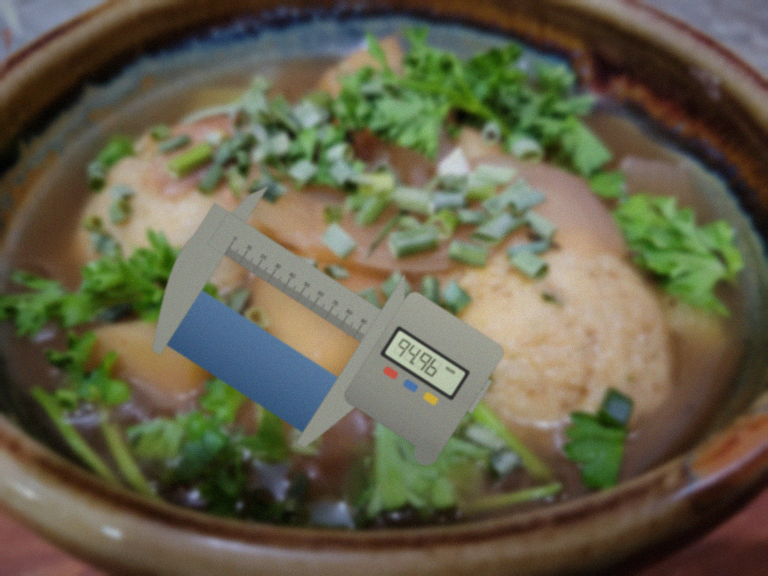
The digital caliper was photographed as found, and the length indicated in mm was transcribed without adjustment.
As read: 94.96 mm
